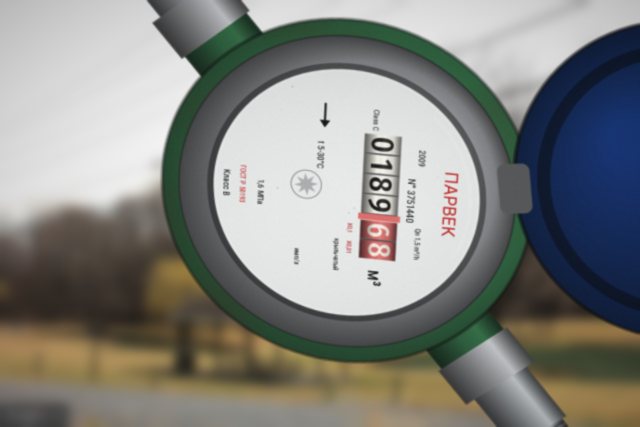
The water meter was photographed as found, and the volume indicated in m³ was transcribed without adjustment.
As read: 189.68 m³
